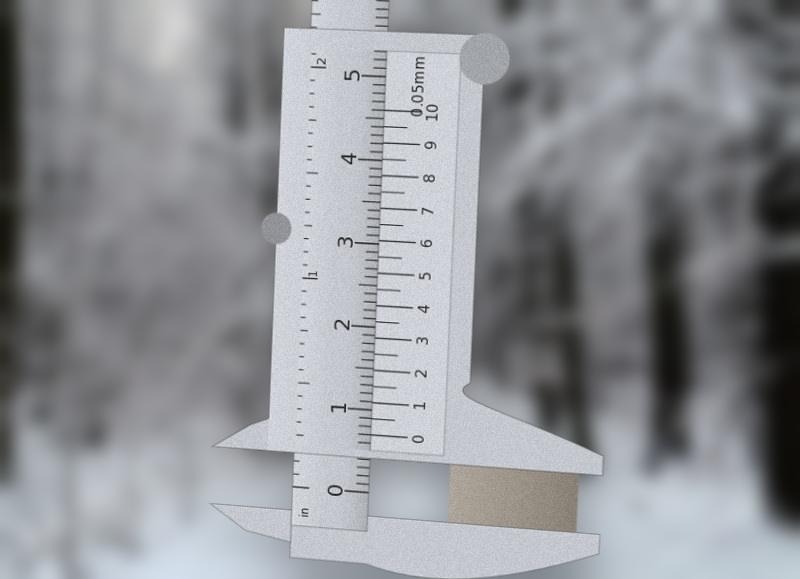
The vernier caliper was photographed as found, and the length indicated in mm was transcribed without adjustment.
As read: 7.0 mm
